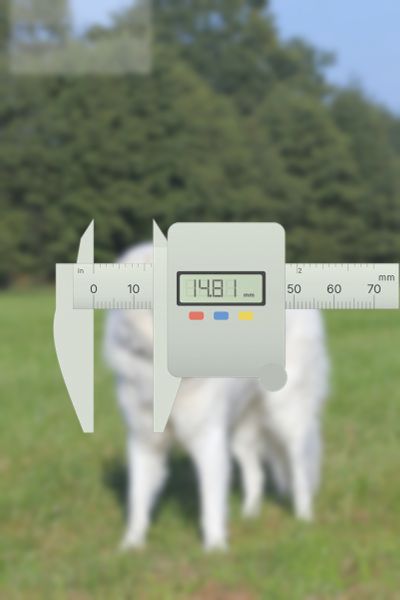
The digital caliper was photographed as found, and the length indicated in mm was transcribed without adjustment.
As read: 14.81 mm
